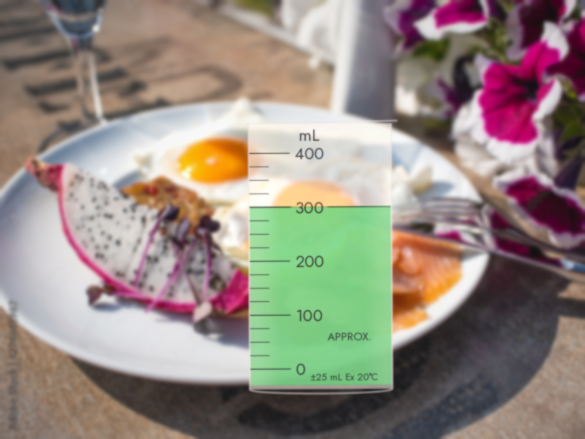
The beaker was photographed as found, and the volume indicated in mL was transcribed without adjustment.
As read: 300 mL
